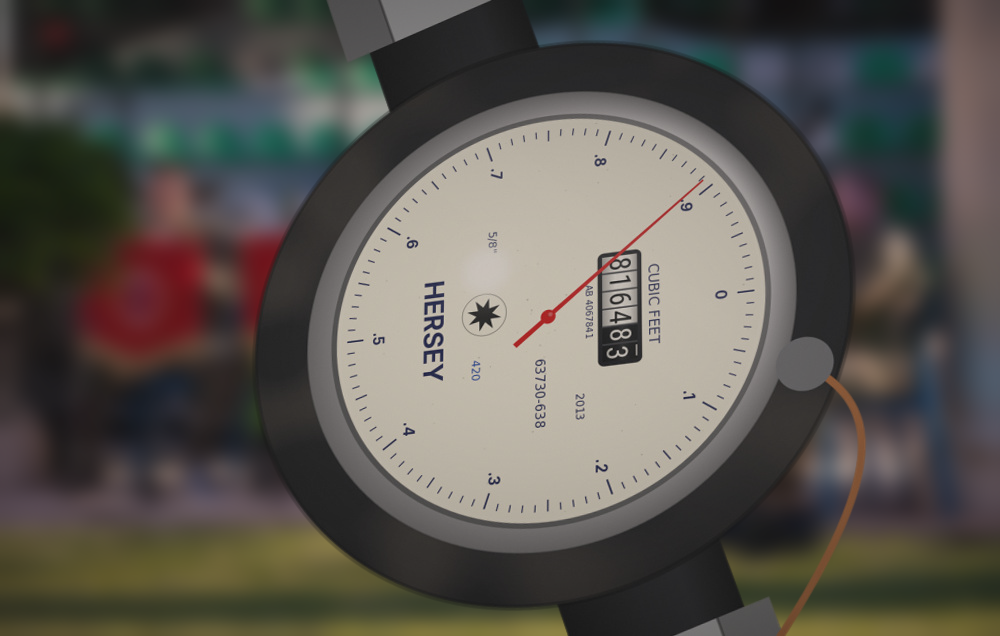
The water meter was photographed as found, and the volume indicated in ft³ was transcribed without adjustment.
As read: 816482.89 ft³
